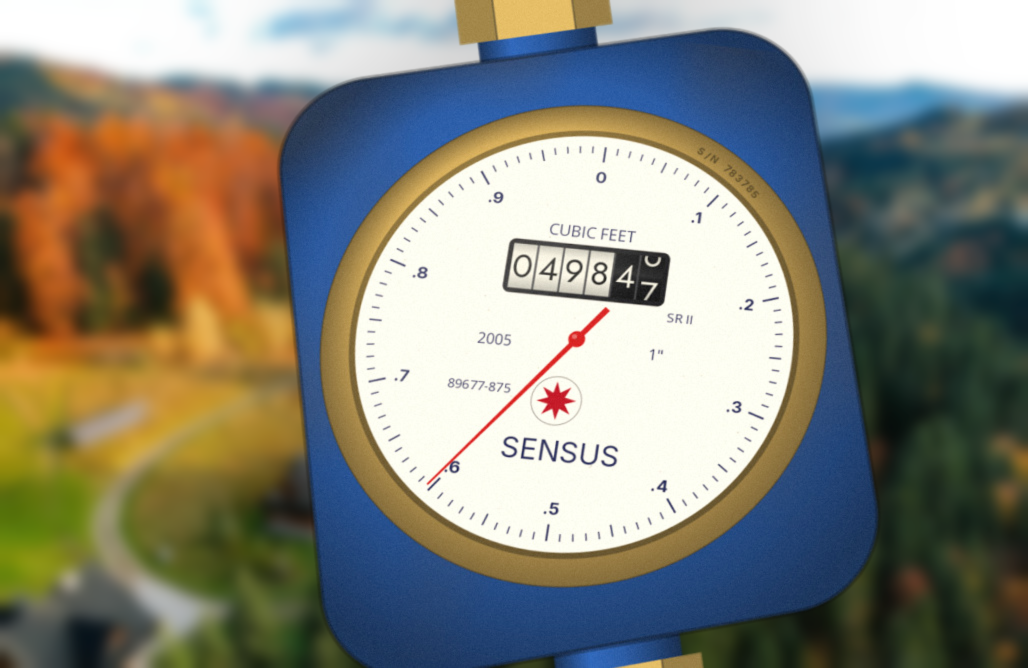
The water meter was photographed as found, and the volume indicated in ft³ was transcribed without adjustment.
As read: 49846.60 ft³
